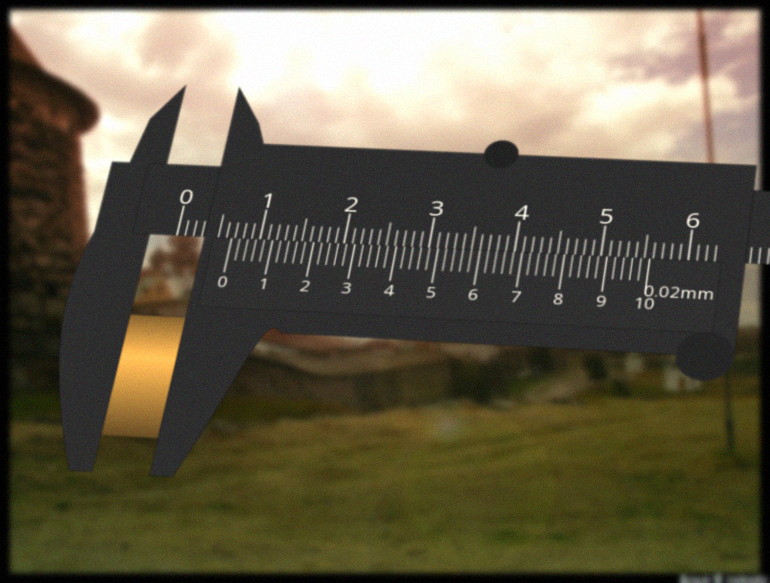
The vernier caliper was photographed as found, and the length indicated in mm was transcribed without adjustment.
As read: 6.6 mm
